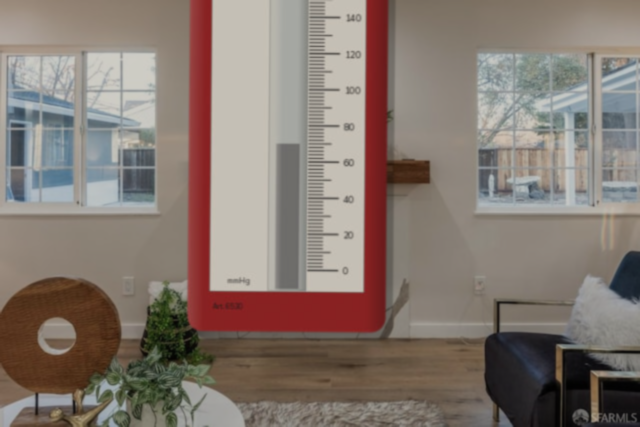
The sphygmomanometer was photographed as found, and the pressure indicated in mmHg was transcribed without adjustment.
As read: 70 mmHg
